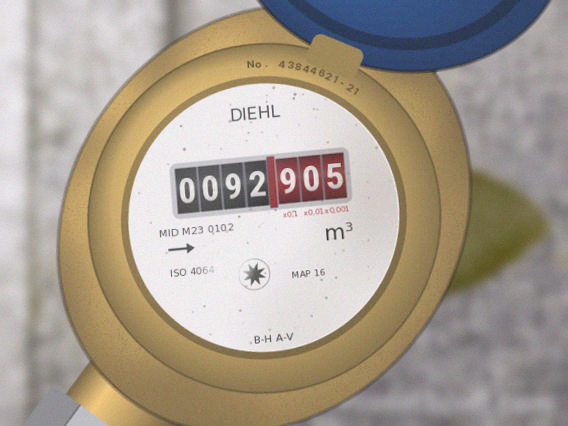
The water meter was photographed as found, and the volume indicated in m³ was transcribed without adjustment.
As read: 92.905 m³
